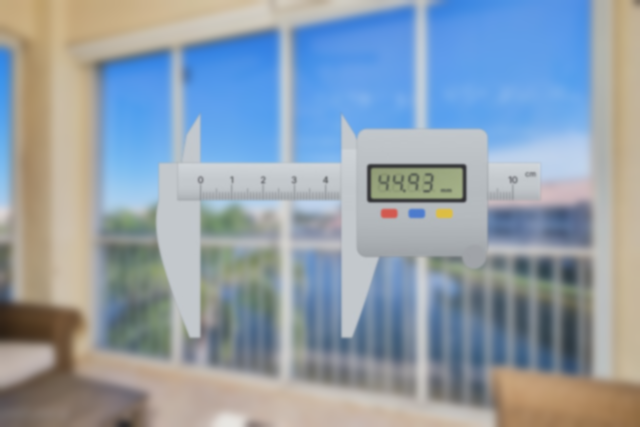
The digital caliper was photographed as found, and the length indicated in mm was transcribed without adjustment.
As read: 44.93 mm
